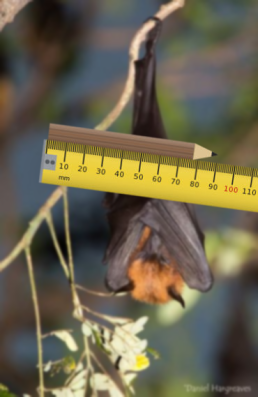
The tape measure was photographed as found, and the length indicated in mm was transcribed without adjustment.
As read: 90 mm
